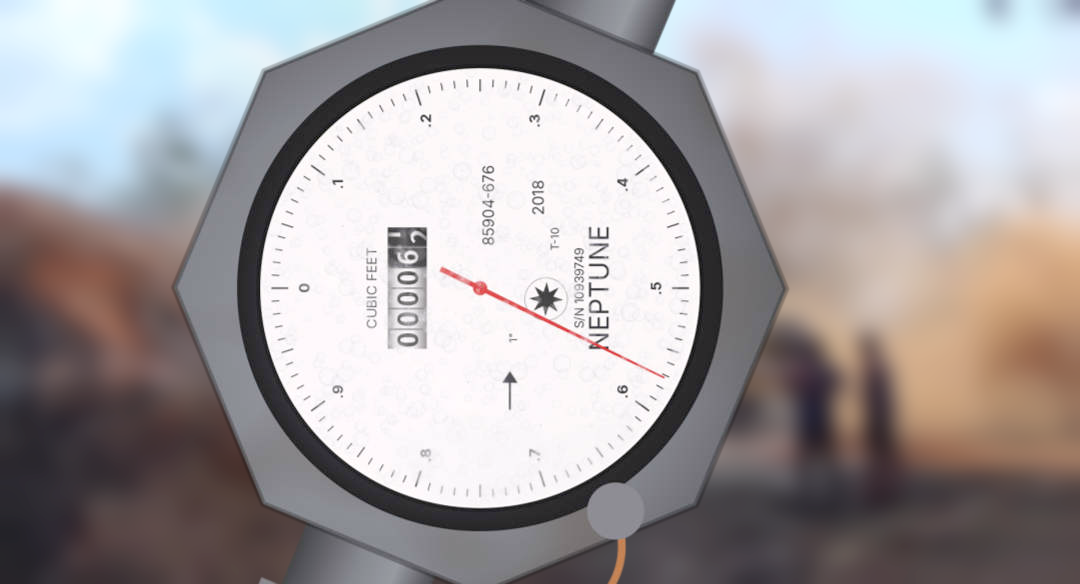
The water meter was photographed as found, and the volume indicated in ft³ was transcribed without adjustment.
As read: 61.57 ft³
